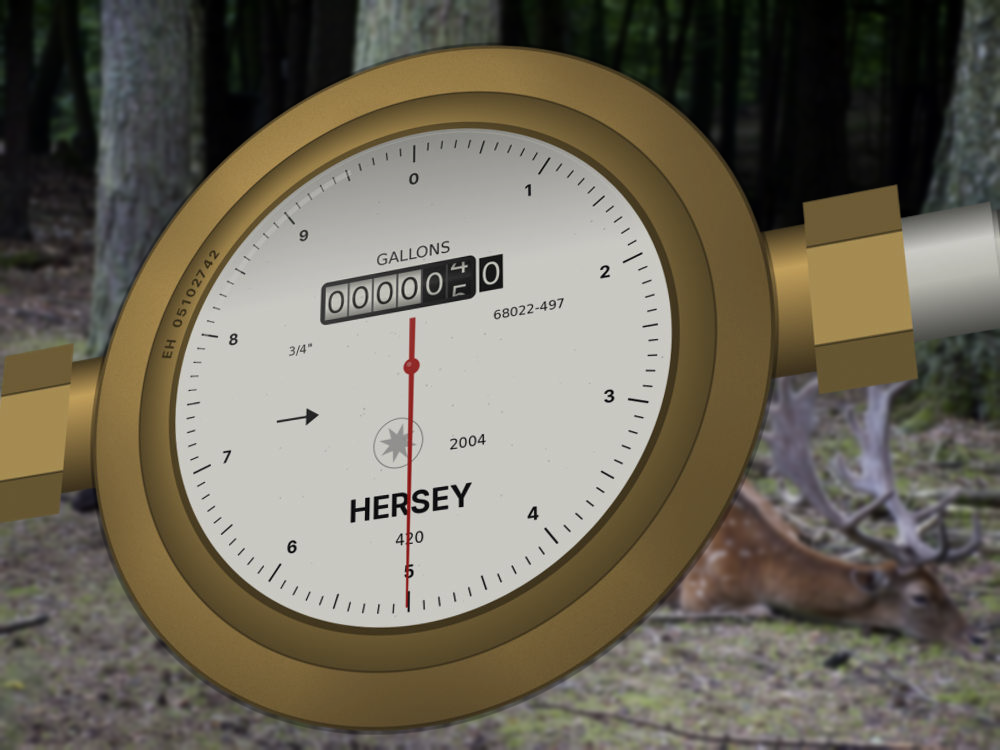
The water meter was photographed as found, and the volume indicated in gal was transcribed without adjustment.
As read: 45.0 gal
